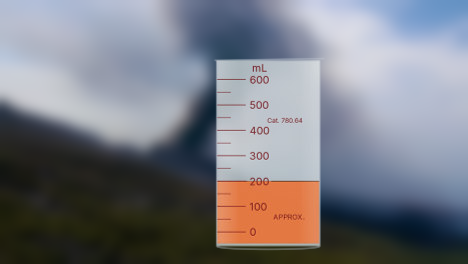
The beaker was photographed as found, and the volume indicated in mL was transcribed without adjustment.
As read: 200 mL
